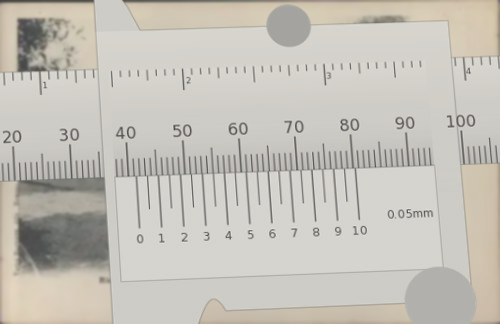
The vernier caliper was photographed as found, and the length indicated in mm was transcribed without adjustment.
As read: 41.4 mm
